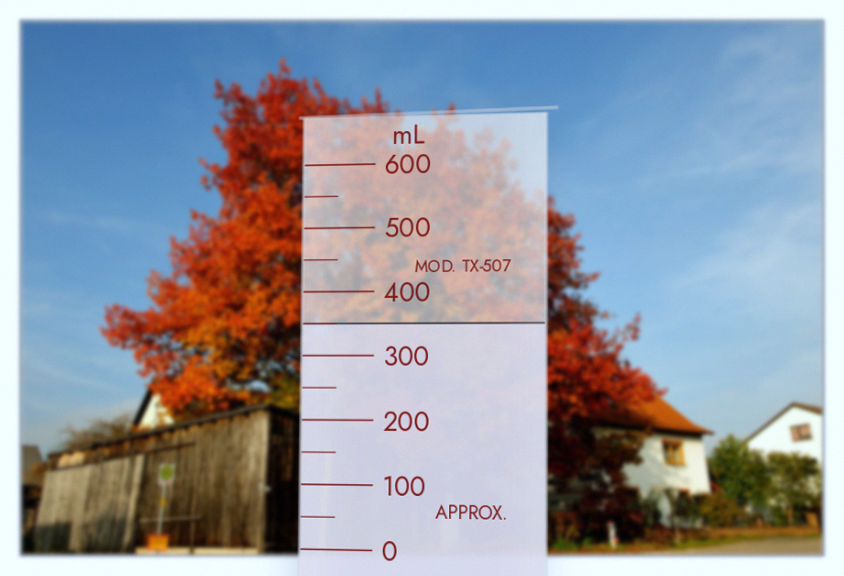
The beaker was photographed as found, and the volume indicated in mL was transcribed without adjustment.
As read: 350 mL
